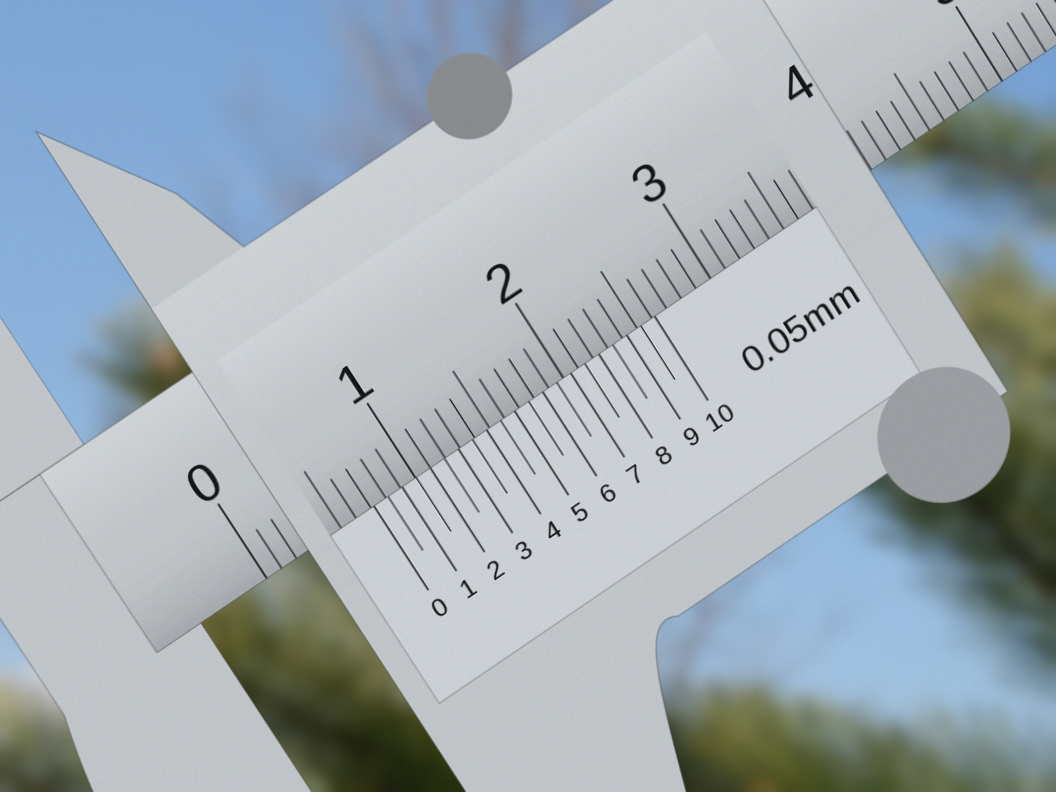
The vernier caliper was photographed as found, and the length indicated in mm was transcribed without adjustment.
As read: 7.2 mm
